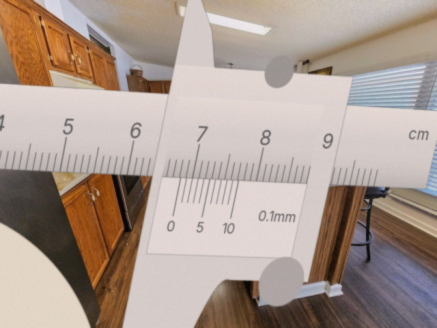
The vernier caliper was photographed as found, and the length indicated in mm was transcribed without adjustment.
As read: 68.2 mm
